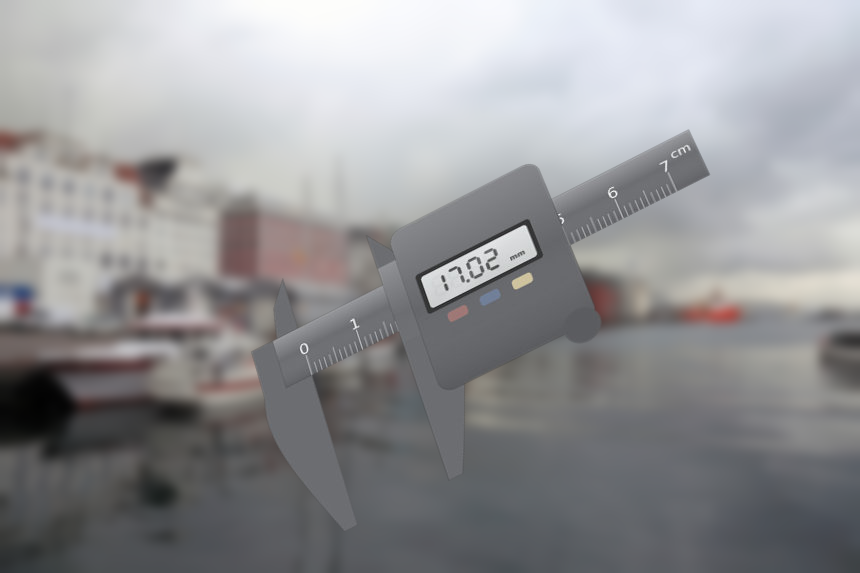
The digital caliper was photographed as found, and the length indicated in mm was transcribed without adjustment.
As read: 17.02 mm
